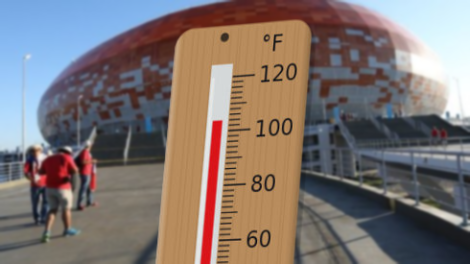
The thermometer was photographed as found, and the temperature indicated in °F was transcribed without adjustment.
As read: 104 °F
